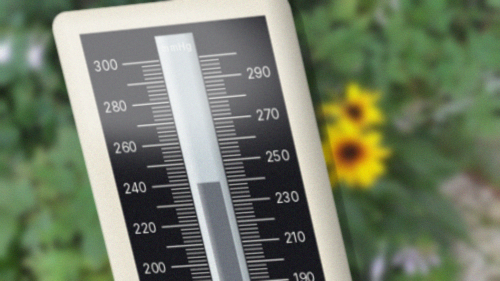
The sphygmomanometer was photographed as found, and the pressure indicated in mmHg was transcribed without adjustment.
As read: 240 mmHg
